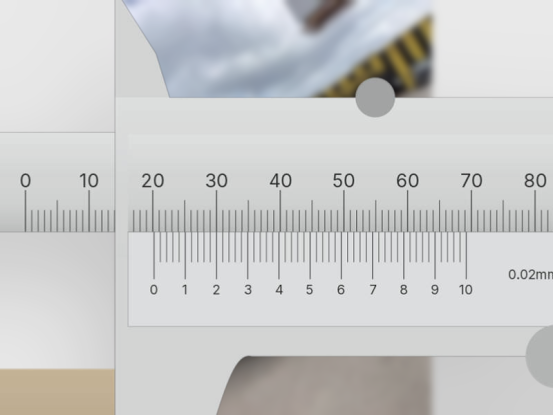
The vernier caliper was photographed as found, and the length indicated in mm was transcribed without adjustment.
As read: 20.2 mm
